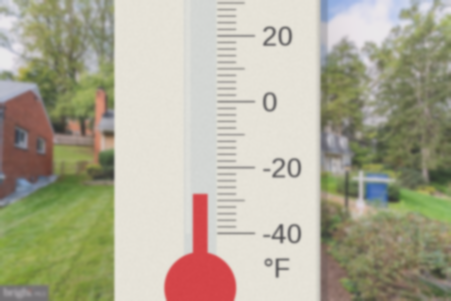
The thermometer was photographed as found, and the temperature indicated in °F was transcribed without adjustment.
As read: -28 °F
